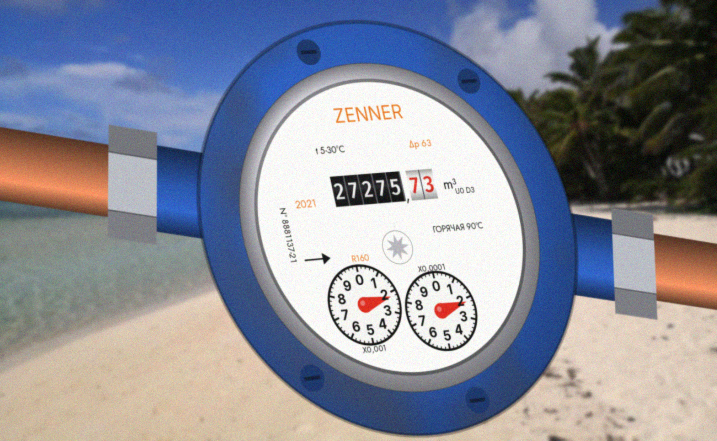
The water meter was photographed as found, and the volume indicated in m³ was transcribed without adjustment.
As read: 27275.7322 m³
